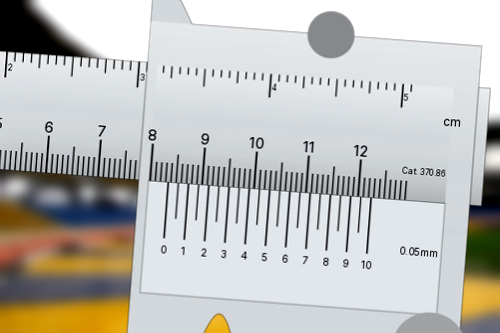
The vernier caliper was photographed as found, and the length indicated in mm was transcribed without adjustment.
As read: 83.5 mm
